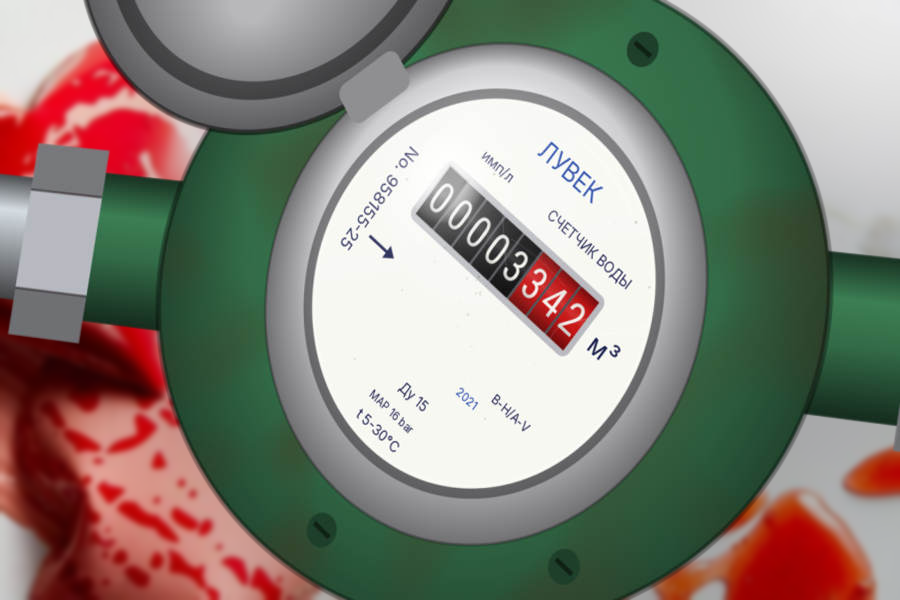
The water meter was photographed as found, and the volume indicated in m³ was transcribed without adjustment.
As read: 3.342 m³
